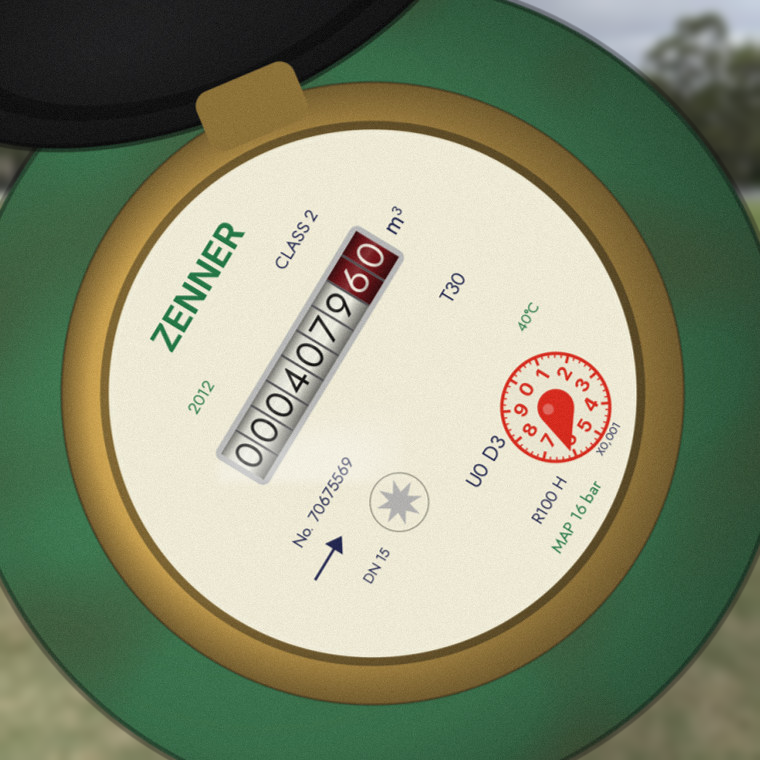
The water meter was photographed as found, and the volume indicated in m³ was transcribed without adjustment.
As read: 4079.606 m³
